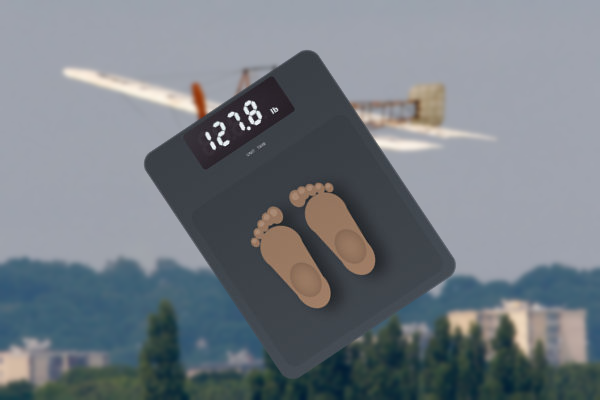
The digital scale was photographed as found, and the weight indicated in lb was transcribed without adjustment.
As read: 127.8 lb
